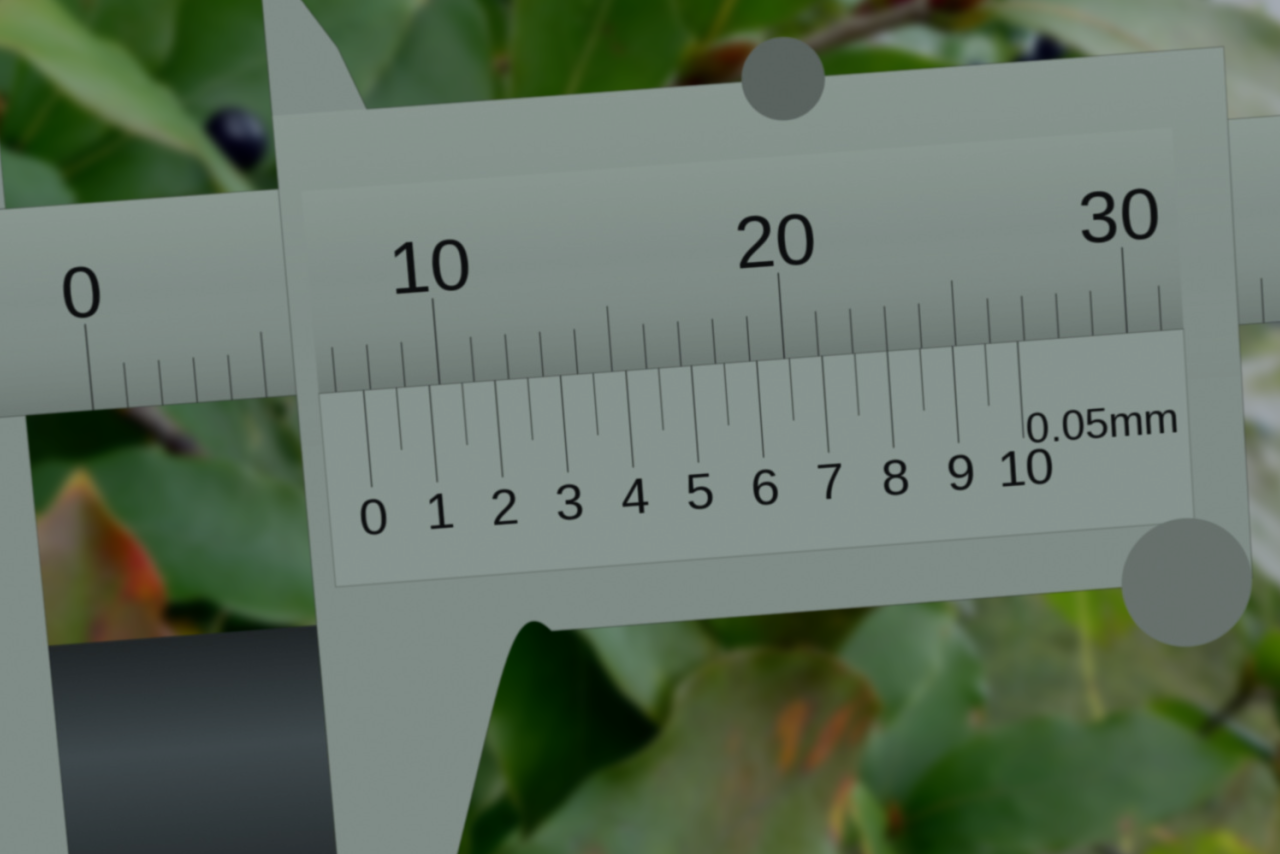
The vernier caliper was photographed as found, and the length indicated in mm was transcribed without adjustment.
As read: 7.80 mm
